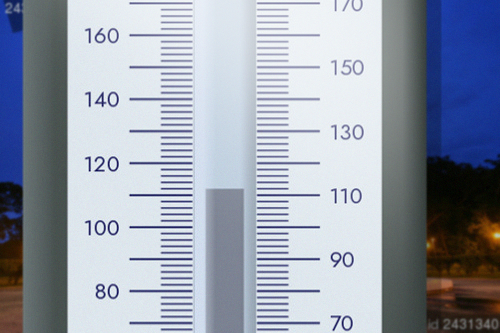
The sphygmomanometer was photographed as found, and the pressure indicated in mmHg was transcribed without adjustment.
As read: 112 mmHg
